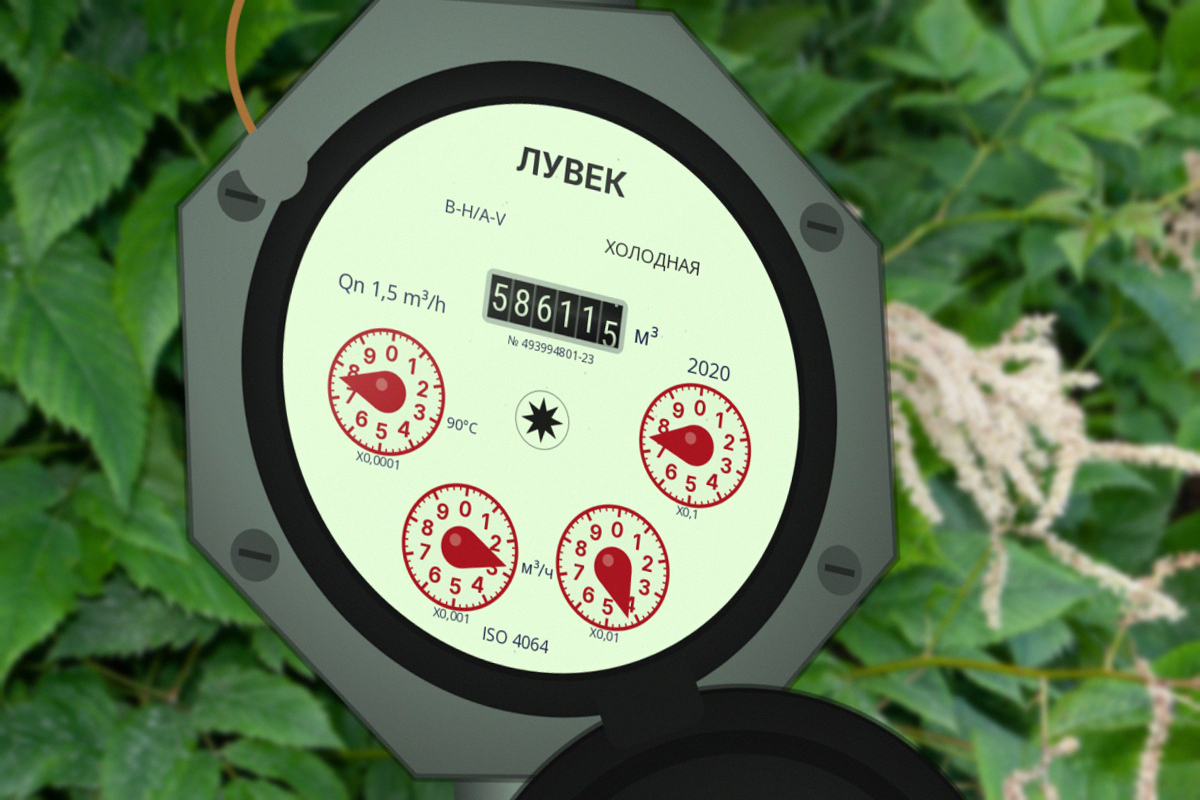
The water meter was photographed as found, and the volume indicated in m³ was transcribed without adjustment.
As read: 586114.7427 m³
